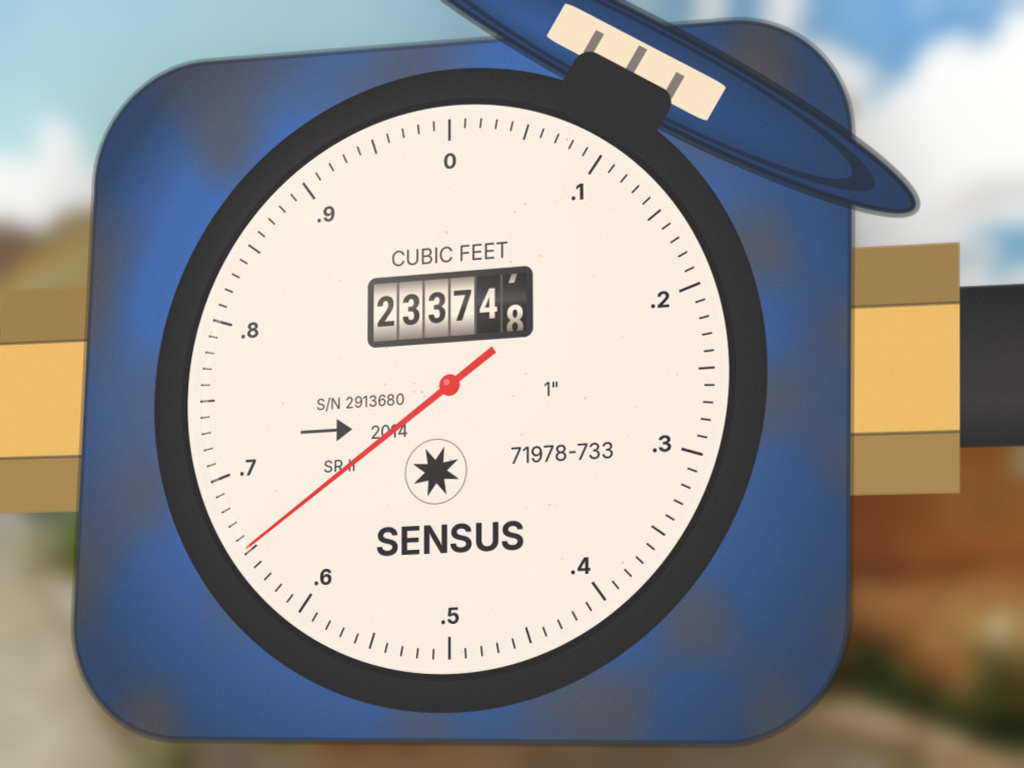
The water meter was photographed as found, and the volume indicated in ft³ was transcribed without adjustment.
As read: 233747.65 ft³
